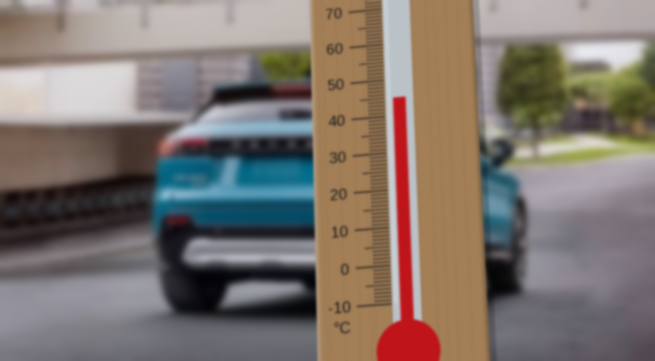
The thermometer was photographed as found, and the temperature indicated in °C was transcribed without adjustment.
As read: 45 °C
